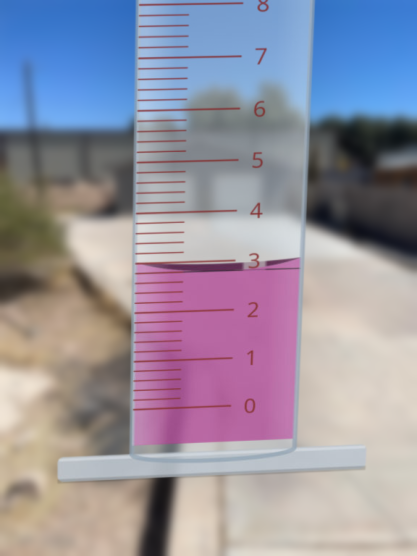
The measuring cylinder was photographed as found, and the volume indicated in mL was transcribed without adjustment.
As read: 2.8 mL
